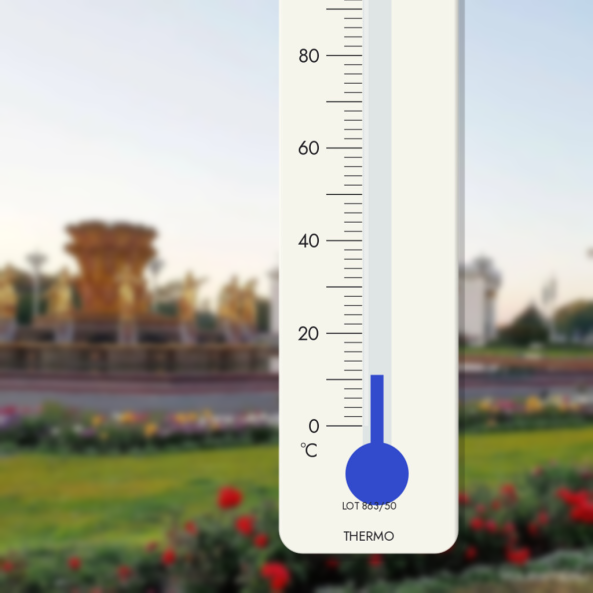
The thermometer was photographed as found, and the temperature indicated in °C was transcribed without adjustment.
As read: 11 °C
